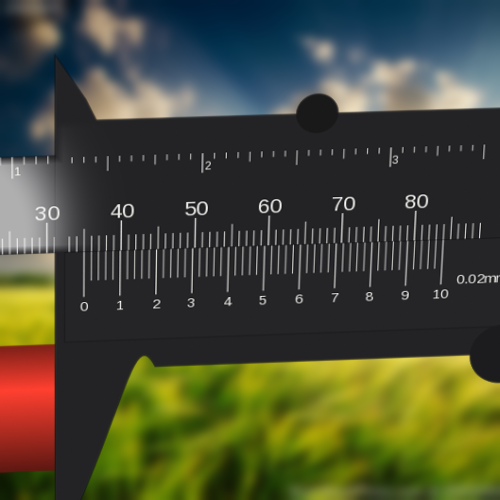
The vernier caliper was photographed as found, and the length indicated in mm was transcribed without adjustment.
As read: 35.0 mm
